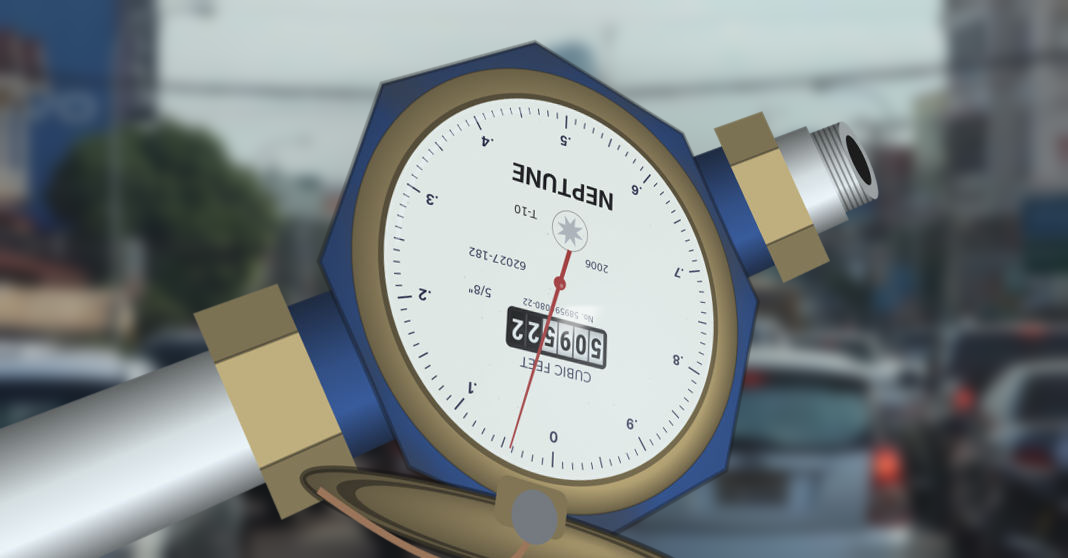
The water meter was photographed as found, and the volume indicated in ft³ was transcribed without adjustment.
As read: 509522.04 ft³
